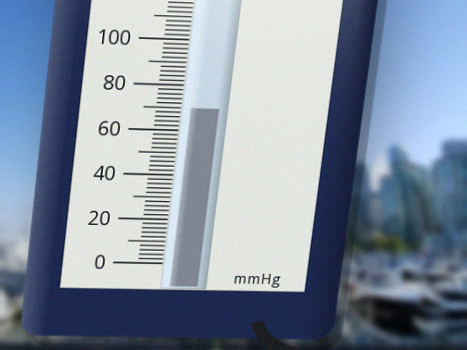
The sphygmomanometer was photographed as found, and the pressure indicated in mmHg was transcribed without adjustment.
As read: 70 mmHg
